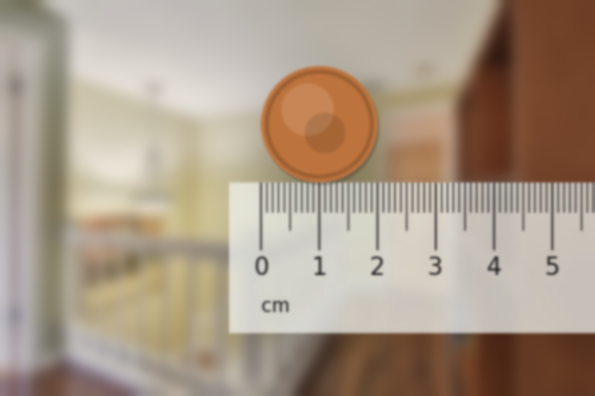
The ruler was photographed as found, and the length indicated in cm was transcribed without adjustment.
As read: 2 cm
